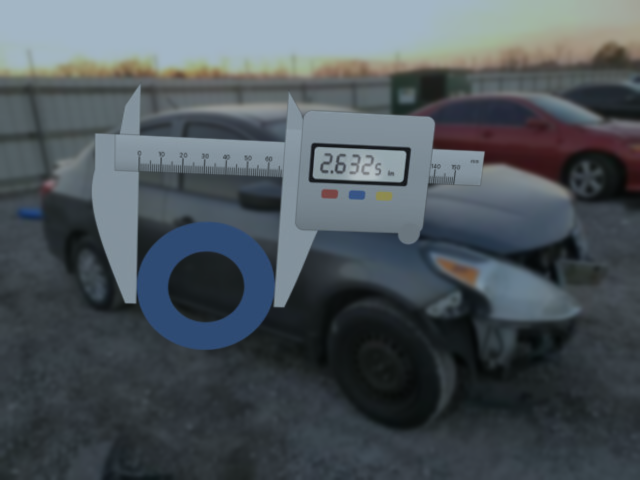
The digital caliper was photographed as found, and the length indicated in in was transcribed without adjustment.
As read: 2.6325 in
